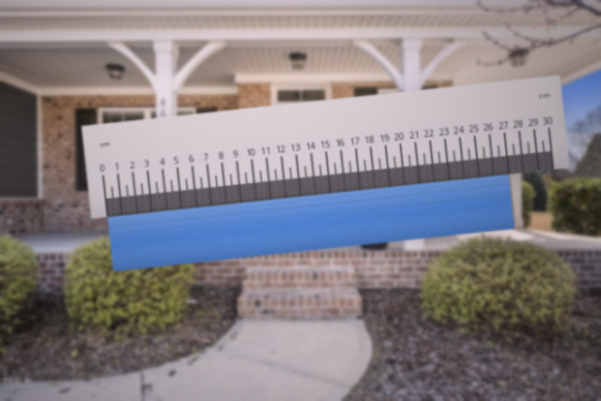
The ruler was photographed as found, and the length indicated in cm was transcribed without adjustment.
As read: 27 cm
